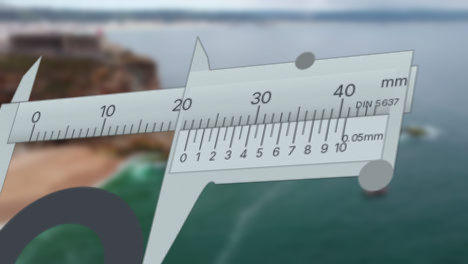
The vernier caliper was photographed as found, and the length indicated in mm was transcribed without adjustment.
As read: 21.8 mm
